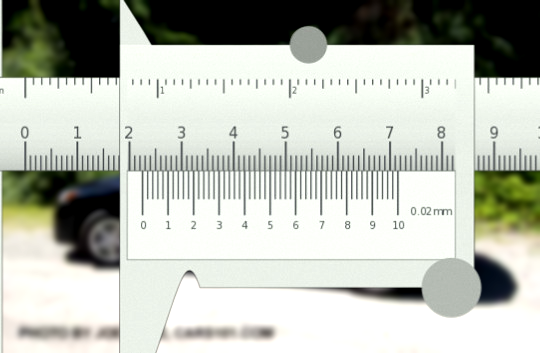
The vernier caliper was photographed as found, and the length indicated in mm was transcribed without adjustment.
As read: 22.5 mm
